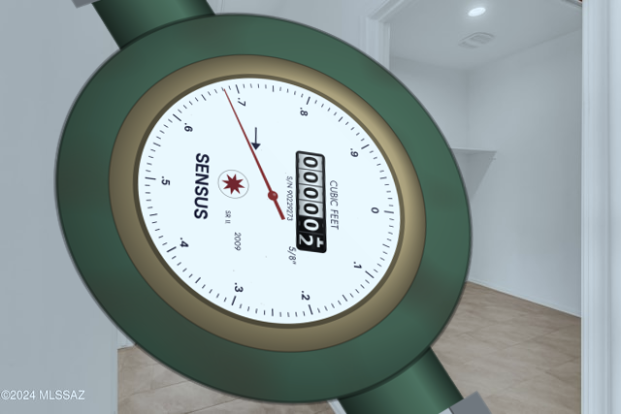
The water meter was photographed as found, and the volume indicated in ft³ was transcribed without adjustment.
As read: 1.68 ft³
